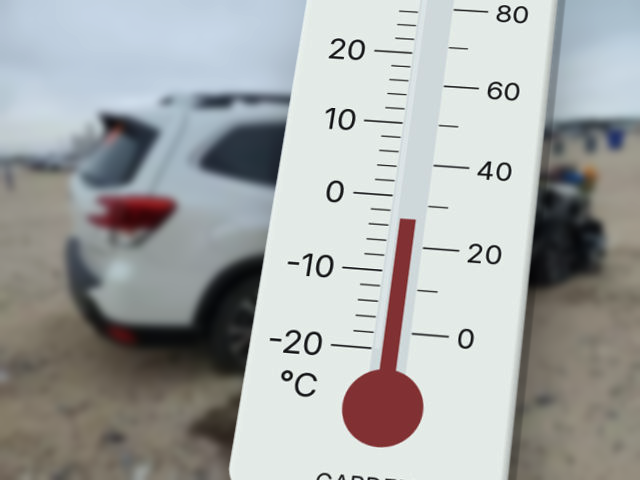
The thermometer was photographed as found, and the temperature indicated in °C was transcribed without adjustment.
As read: -3 °C
